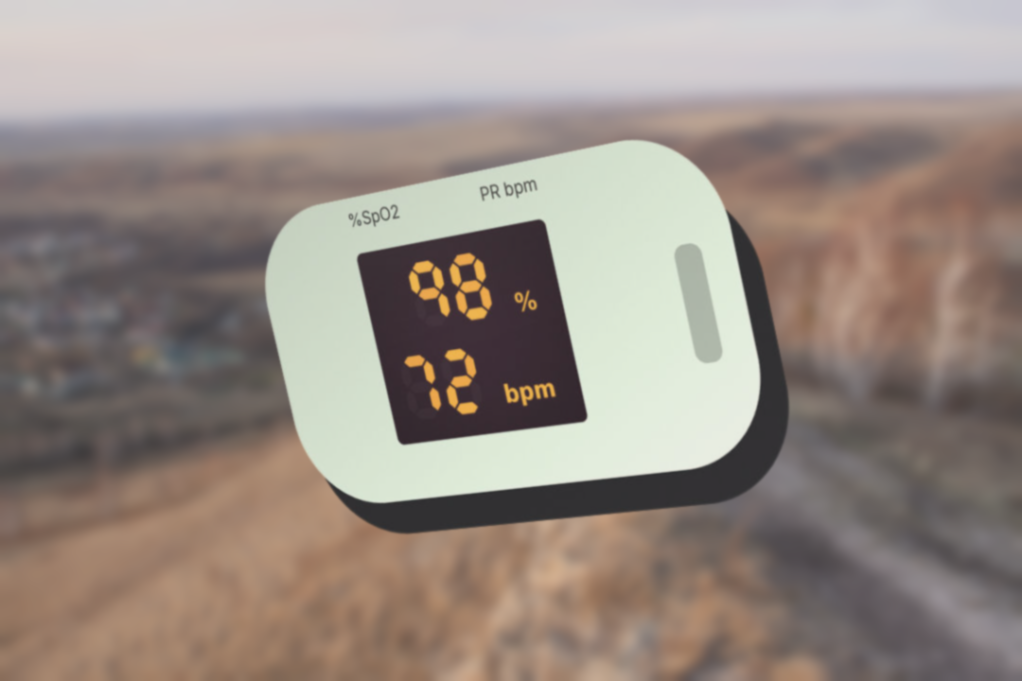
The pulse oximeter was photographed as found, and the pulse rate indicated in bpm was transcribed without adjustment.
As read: 72 bpm
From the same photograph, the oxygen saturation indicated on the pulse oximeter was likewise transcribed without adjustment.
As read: 98 %
